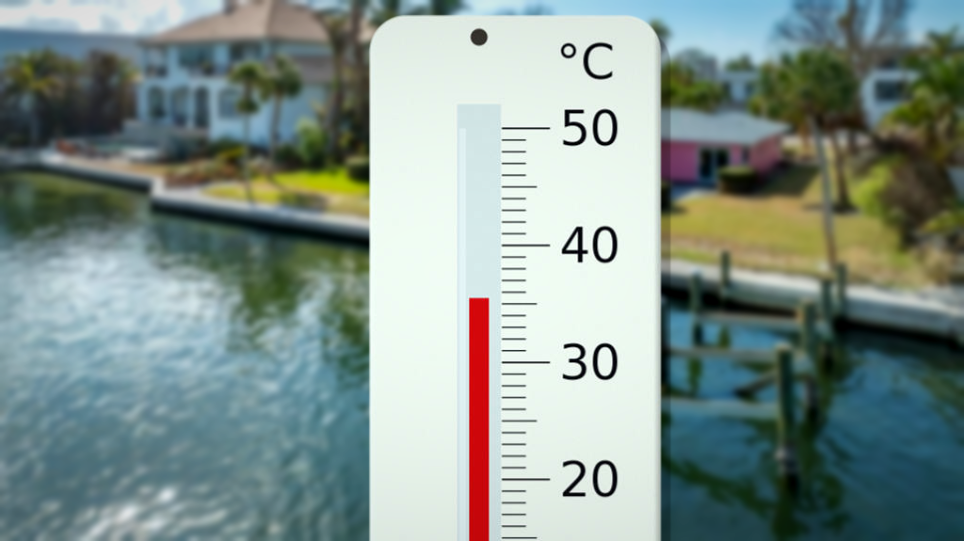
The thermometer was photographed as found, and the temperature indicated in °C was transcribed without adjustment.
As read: 35.5 °C
